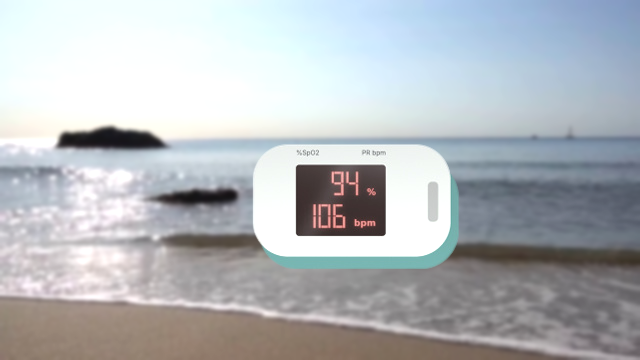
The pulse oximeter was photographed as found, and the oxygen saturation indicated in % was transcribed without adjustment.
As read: 94 %
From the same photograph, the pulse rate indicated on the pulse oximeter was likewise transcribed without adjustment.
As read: 106 bpm
